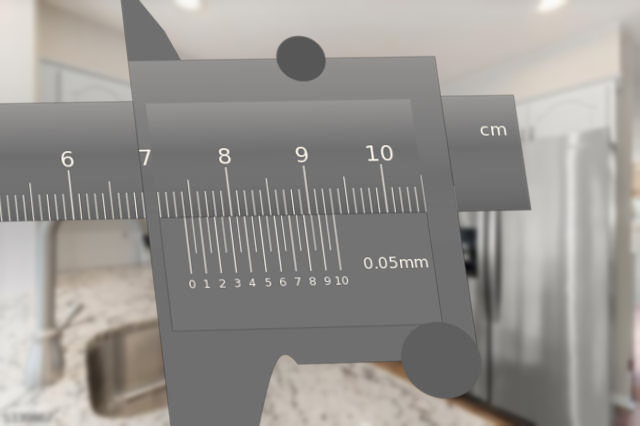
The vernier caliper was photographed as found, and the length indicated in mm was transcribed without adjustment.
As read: 74.0 mm
